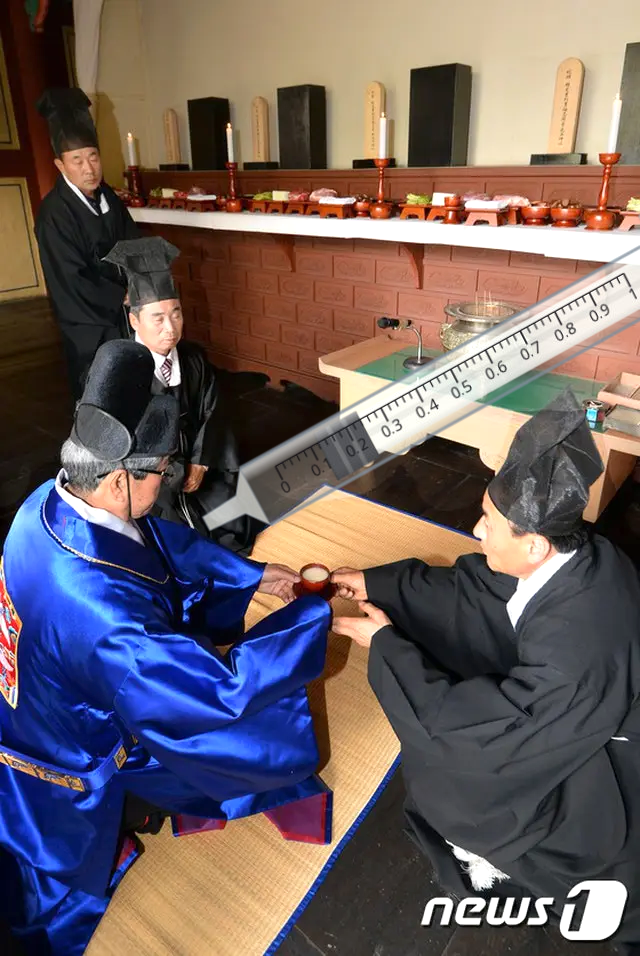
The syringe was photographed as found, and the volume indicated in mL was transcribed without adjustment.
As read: 0.12 mL
